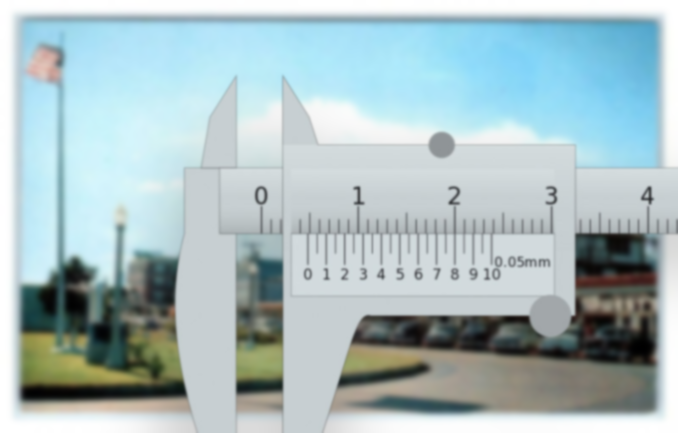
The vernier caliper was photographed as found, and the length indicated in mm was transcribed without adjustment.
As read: 4.8 mm
